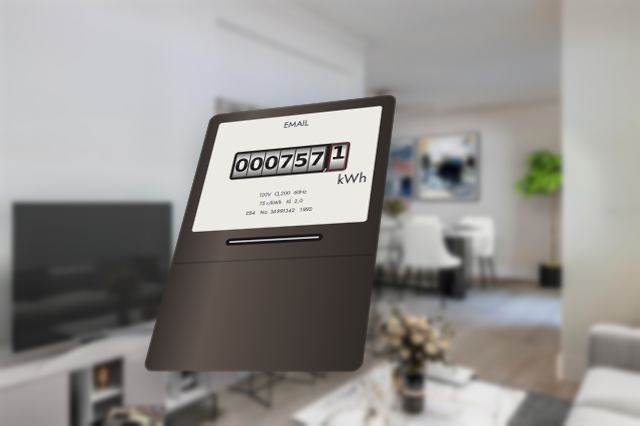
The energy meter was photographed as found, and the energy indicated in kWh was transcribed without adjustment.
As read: 757.1 kWh
